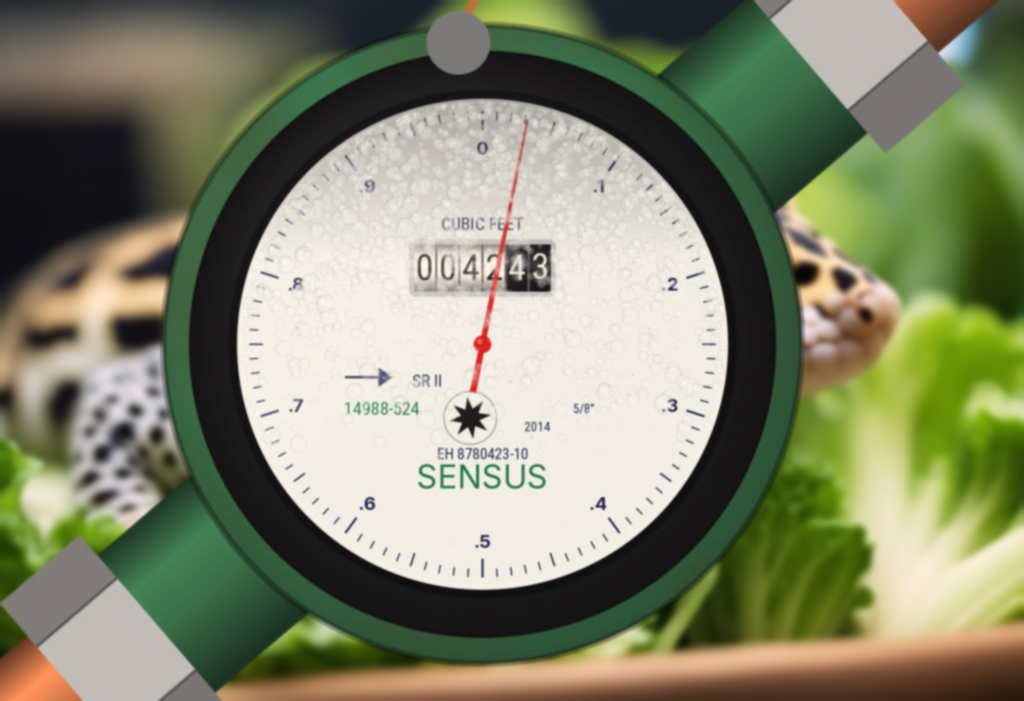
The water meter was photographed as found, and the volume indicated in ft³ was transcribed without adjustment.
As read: 4243.03 ft³
